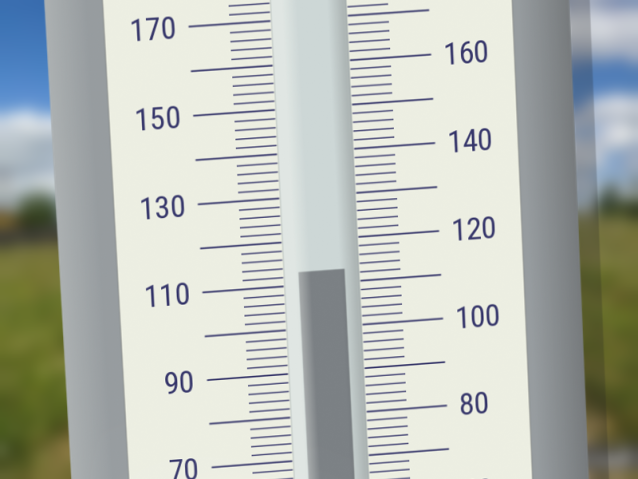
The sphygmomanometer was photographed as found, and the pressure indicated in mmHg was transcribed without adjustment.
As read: 113 mmHg
